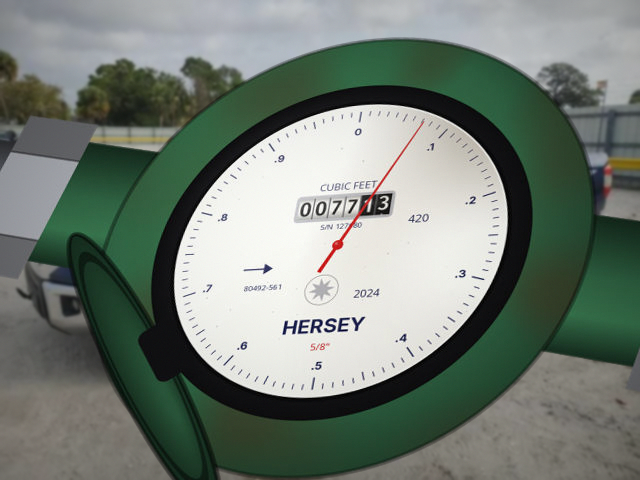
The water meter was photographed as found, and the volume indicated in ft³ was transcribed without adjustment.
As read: 7713.07 ft³
